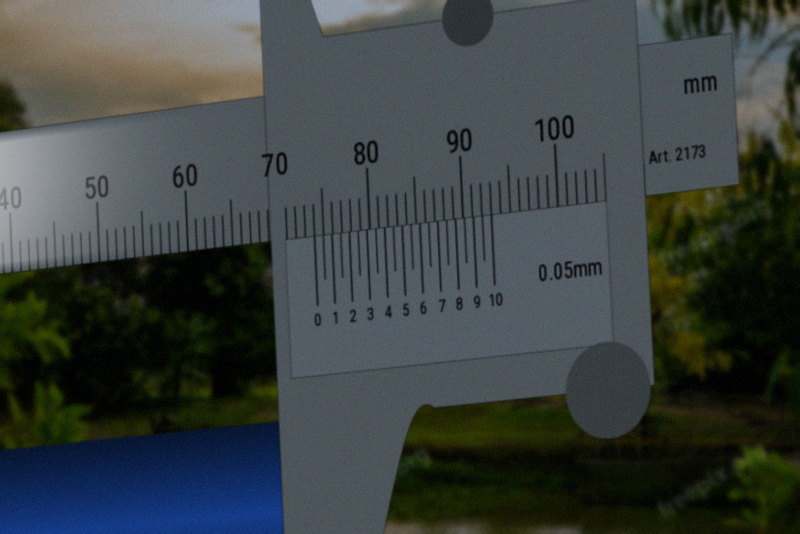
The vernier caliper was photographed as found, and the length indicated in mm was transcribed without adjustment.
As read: 74.0 mm
